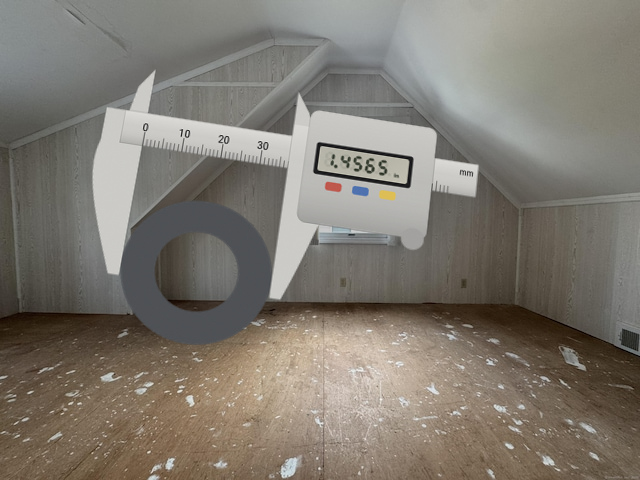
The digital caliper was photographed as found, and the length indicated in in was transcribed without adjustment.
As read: 1.4565 in
